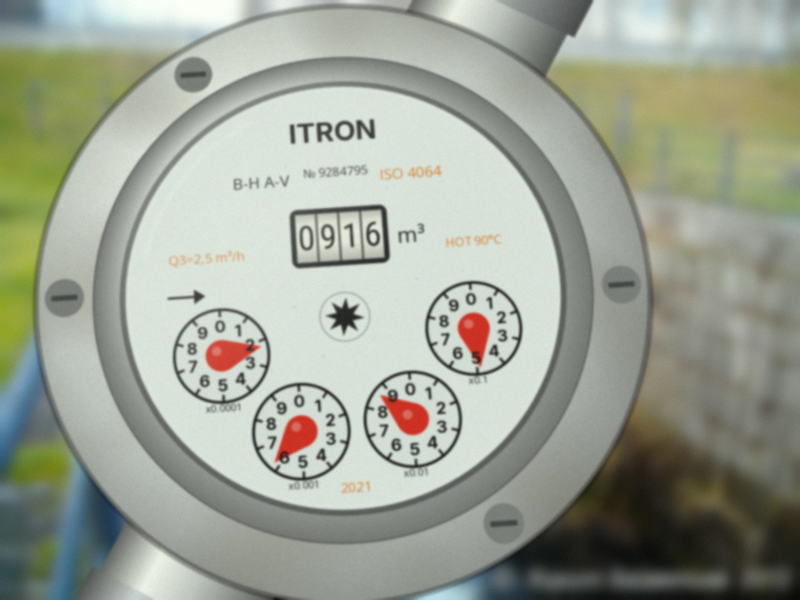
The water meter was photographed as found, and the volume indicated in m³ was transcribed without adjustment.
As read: 916.4862 m³
